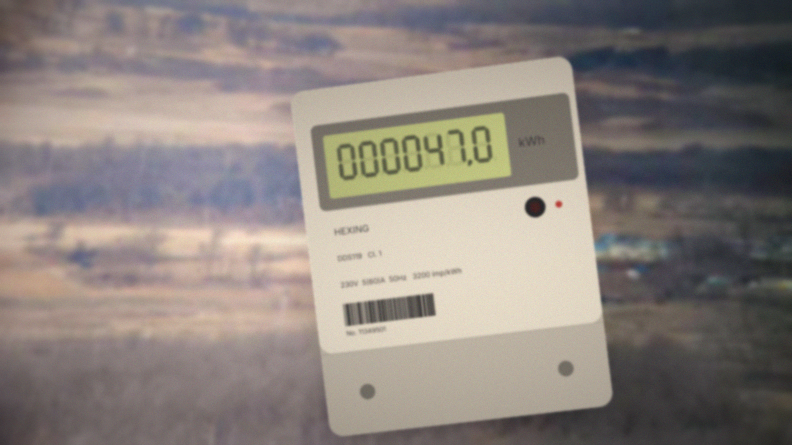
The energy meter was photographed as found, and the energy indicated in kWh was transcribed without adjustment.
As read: 47.0 kWh
